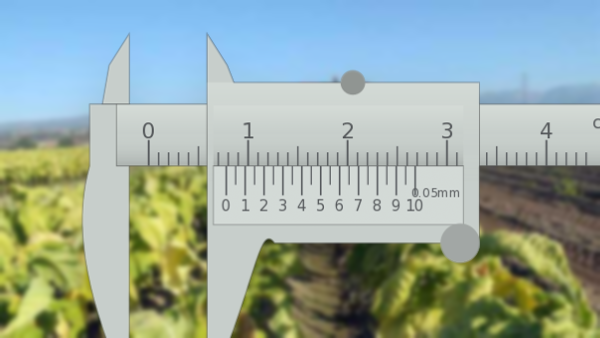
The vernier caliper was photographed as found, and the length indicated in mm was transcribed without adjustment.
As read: 7.8 mm
